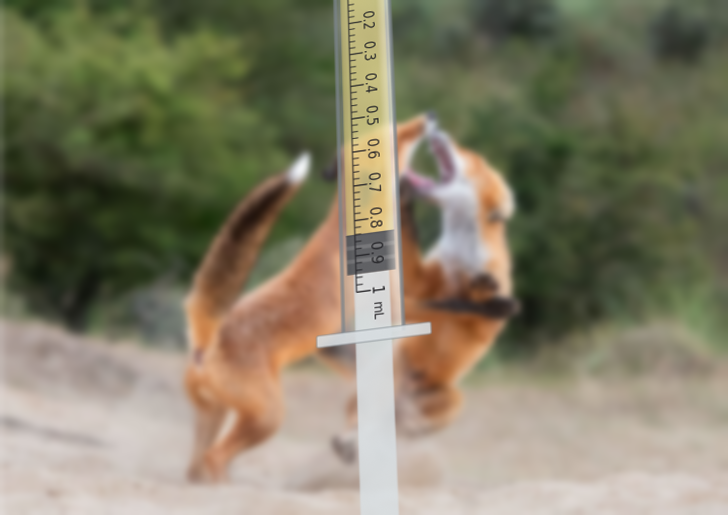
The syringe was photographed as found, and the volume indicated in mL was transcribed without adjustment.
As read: 0.84 mL
